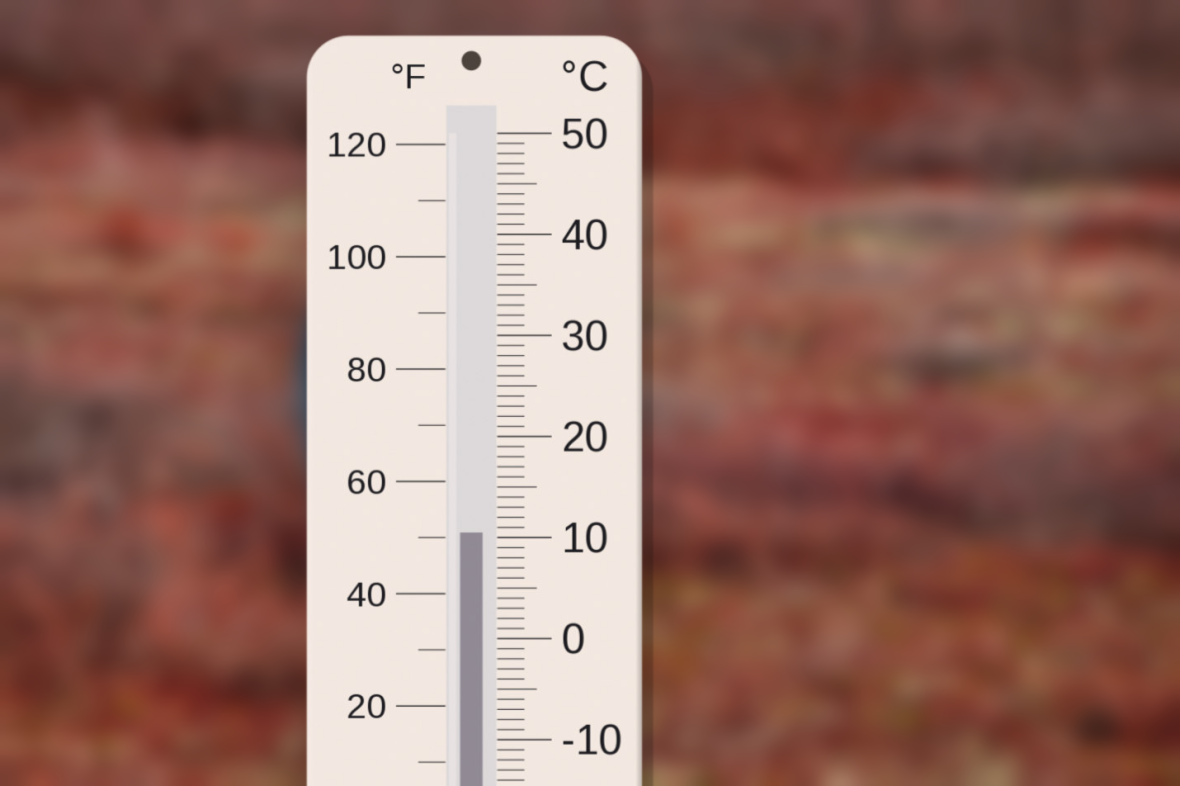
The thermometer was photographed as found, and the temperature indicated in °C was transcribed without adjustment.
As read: 10.5 °C
